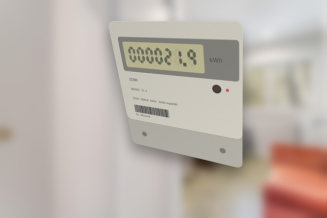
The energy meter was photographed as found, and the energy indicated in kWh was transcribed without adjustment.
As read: 21.9 kWh
